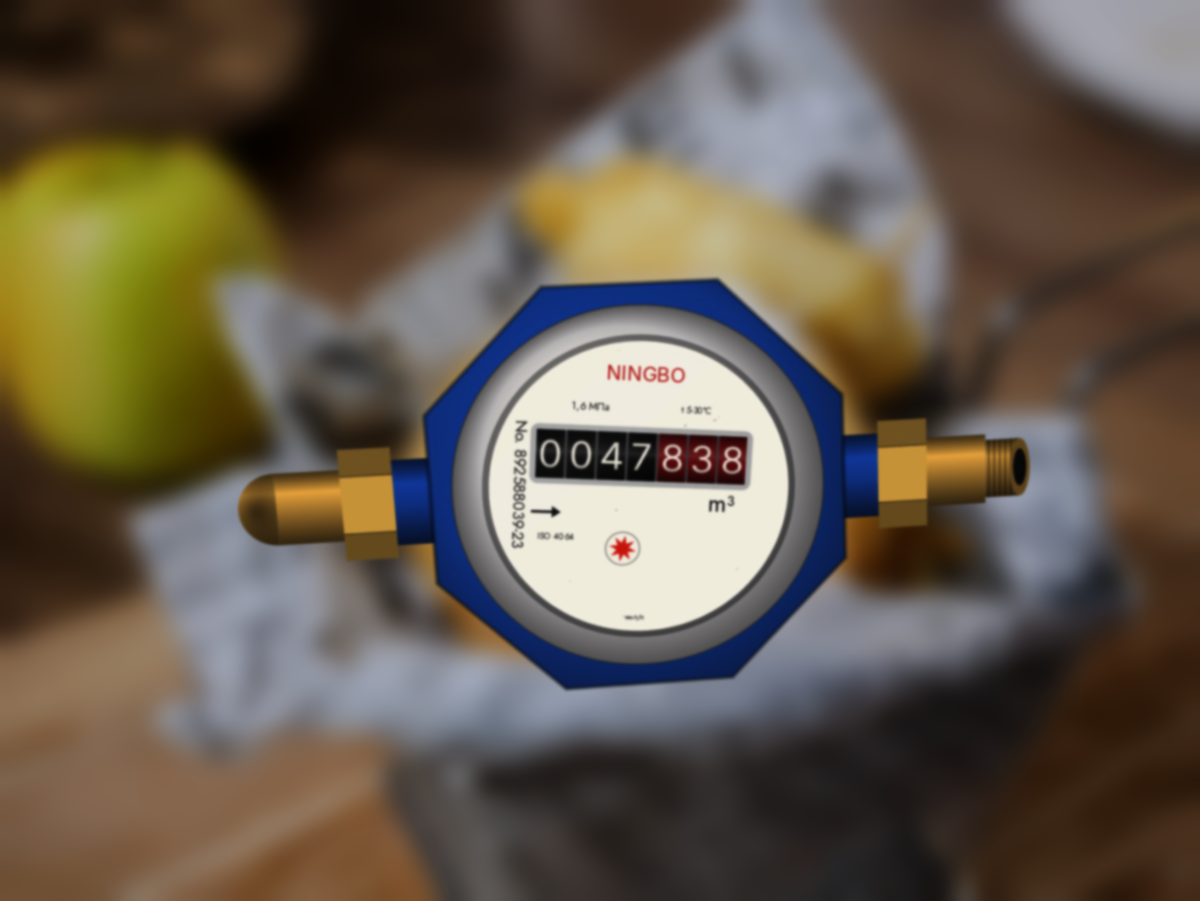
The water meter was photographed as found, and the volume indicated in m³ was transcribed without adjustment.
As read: 47.838 m³
